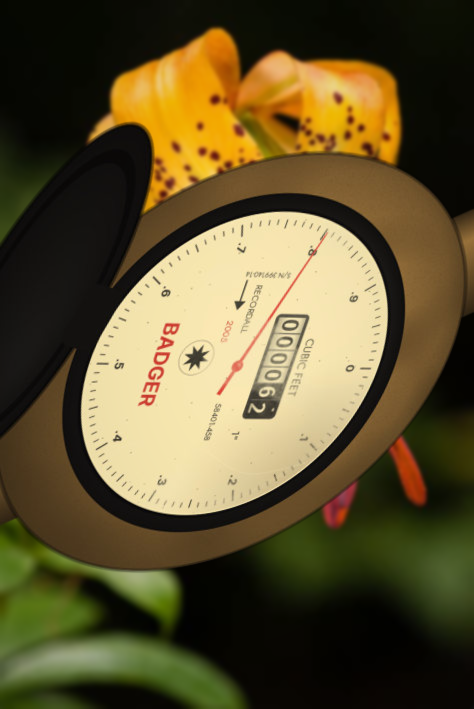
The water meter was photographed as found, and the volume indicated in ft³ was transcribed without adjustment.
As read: 61.80 ft³
